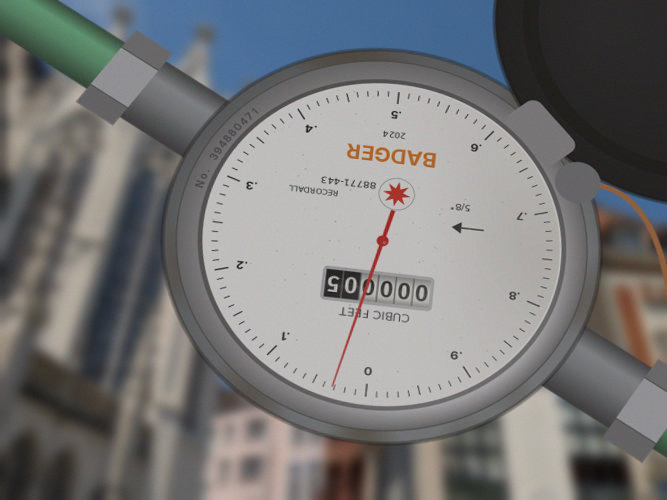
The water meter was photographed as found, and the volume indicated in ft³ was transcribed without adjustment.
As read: 5.03 ft³
